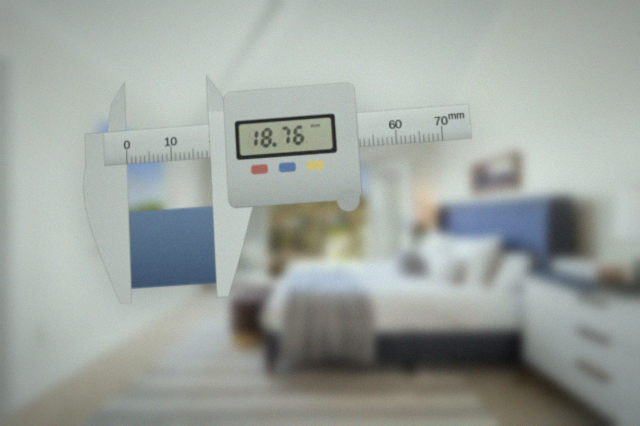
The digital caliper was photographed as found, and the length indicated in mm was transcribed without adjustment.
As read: 18.76 mm
